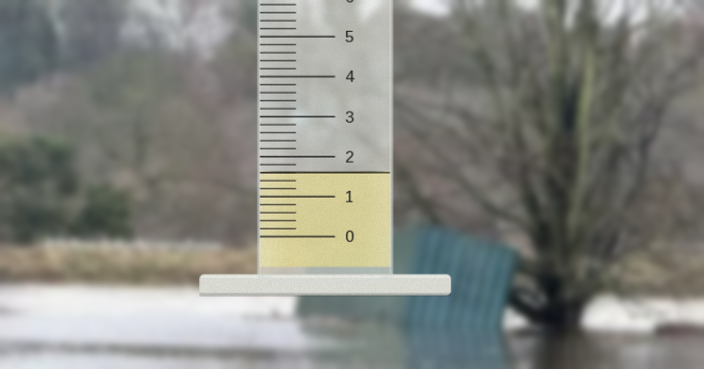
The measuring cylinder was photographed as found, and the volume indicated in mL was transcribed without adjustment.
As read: 1.6 mL
